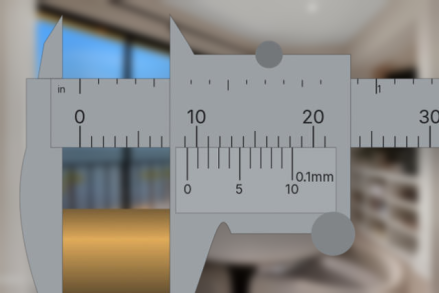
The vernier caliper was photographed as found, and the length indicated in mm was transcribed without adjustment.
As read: 9.2 mm
